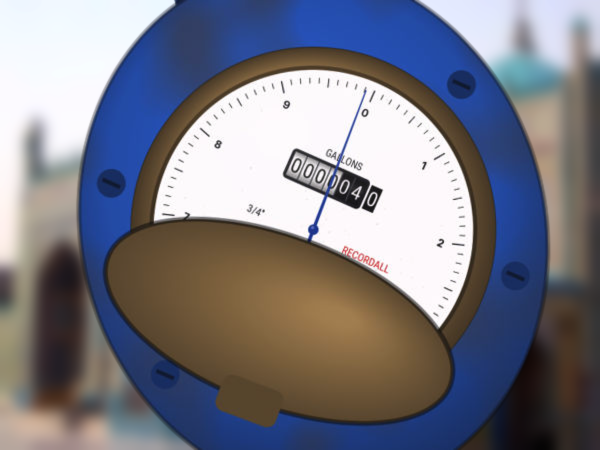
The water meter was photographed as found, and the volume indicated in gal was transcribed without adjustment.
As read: 39.9 gal
